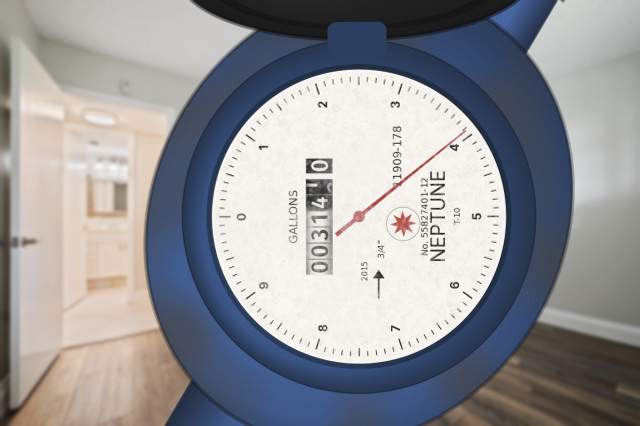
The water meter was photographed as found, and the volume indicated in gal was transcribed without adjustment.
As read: 31413.9 gal
